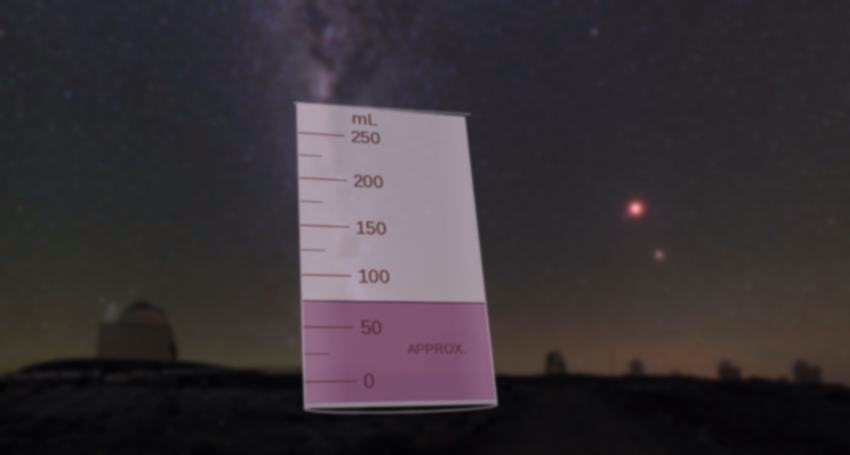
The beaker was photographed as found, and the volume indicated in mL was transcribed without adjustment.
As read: 75 mL
